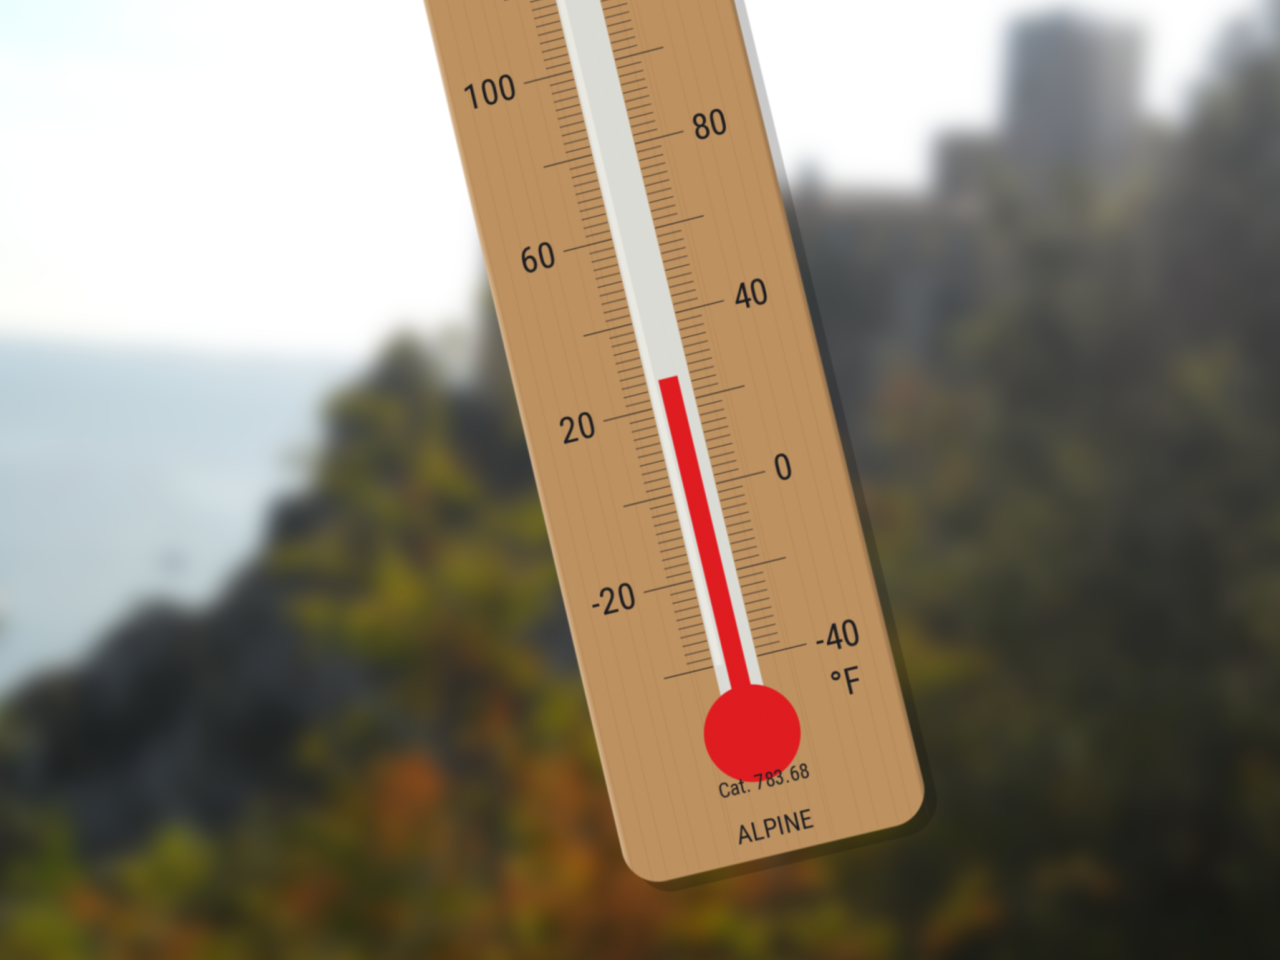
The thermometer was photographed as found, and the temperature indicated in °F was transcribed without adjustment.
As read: 26 °F
